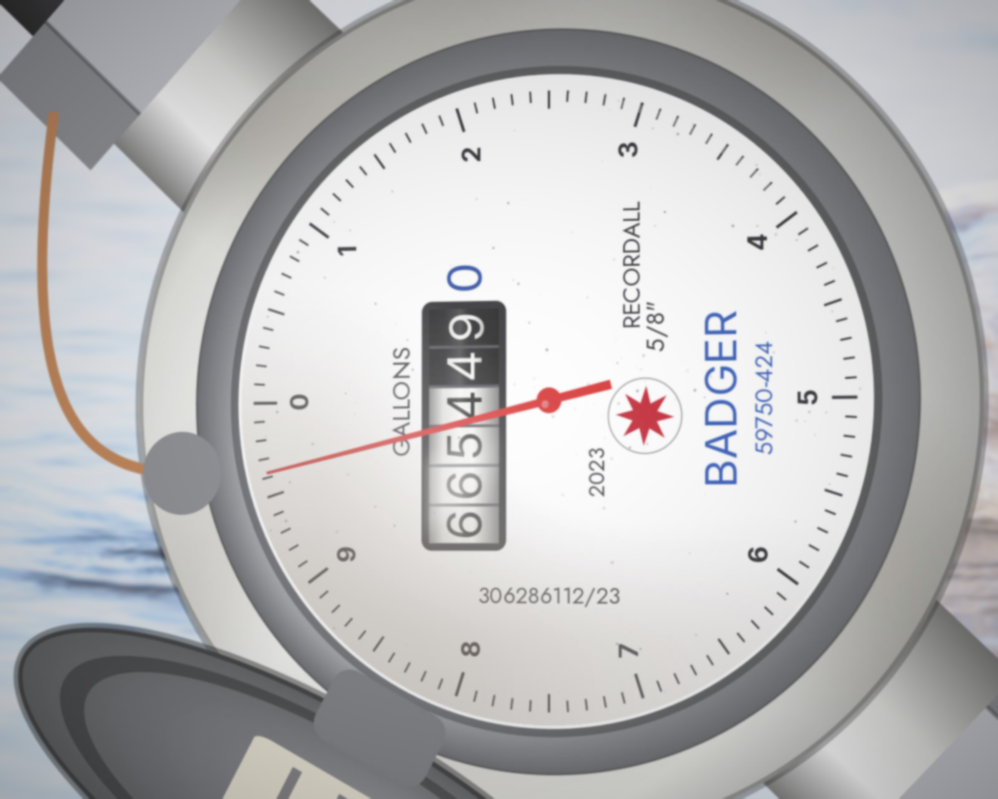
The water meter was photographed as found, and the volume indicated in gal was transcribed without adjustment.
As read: 6654489.6 gal
